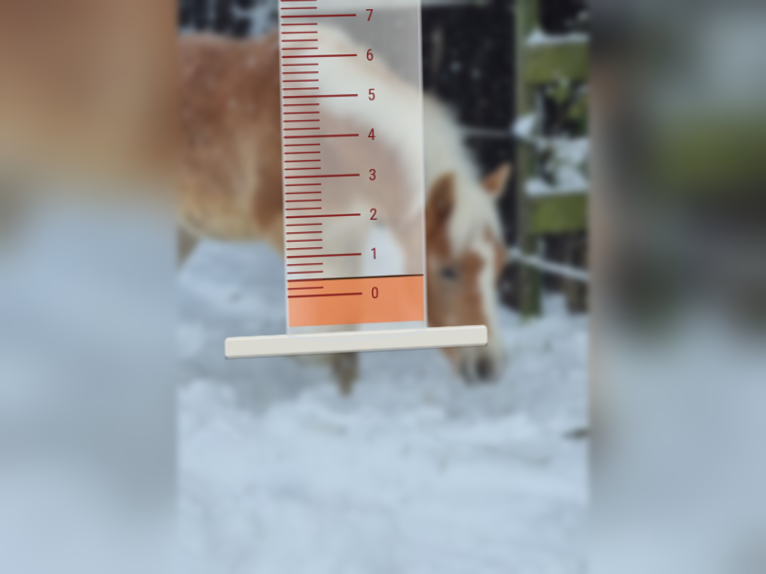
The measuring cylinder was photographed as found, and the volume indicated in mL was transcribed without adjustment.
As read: 0.4 mL
